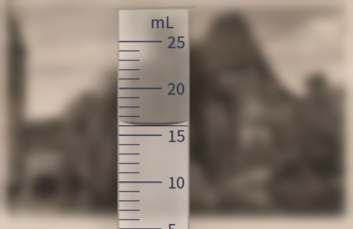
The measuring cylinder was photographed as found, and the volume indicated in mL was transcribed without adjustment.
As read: 16 mL
